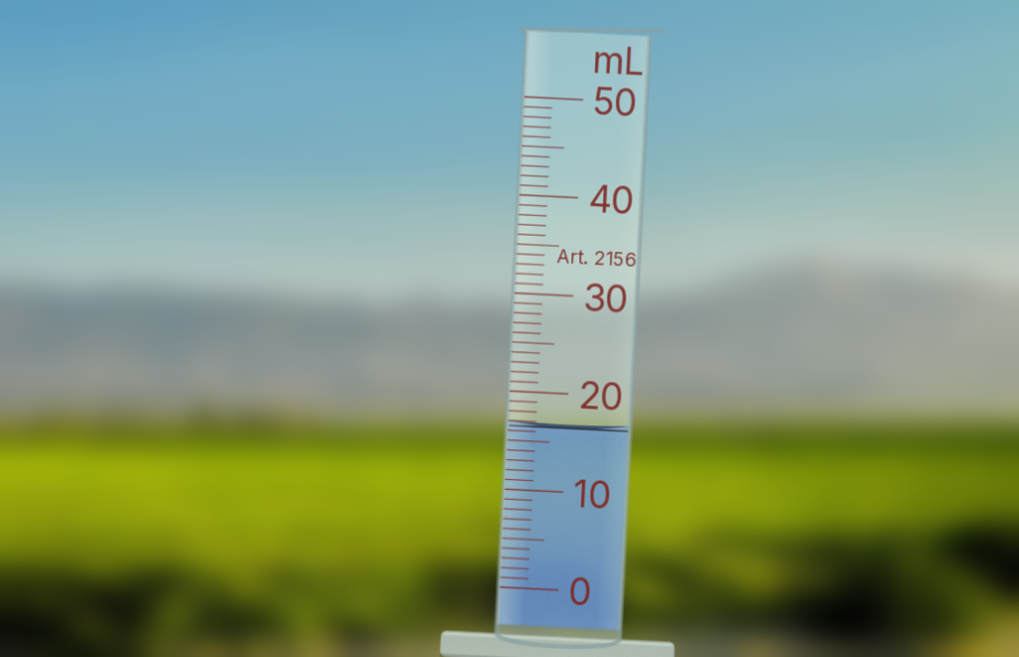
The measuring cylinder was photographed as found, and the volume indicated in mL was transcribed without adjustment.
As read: 16.5 mL
